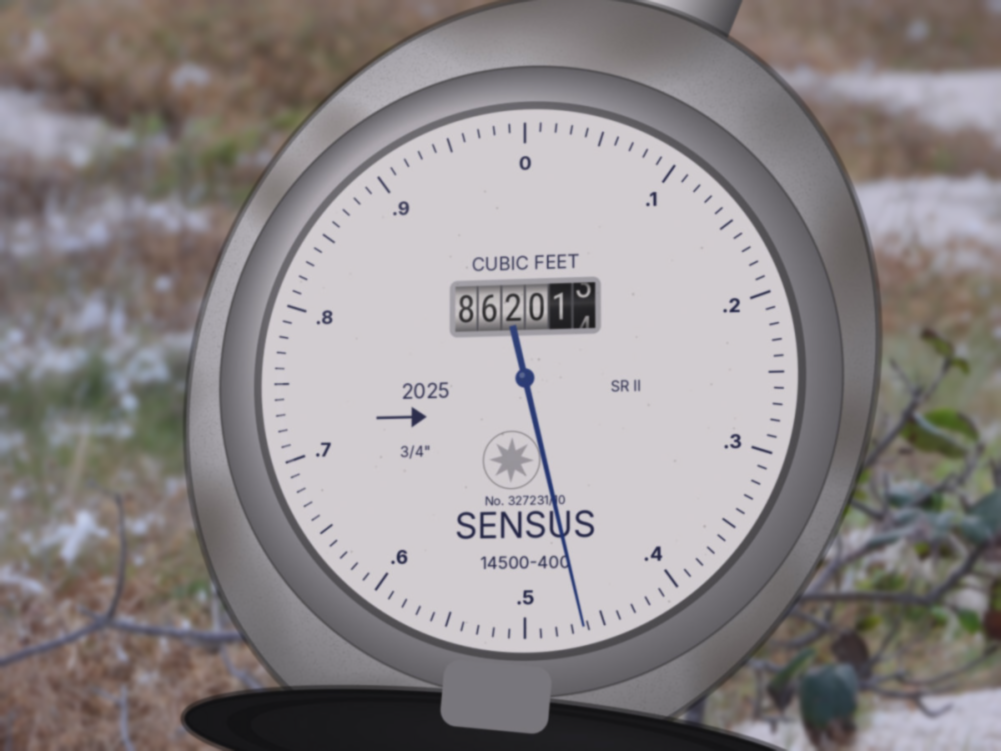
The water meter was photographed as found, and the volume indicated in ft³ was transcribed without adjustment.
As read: 862013.46 ft³
